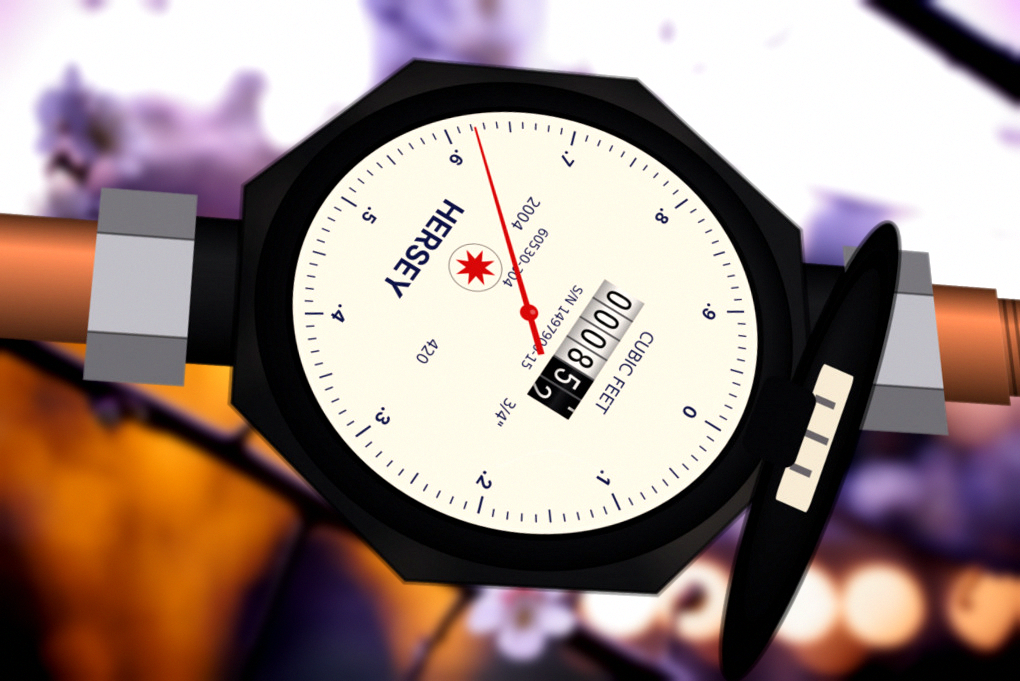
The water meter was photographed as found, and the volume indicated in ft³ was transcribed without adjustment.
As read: 851.62 ft³
